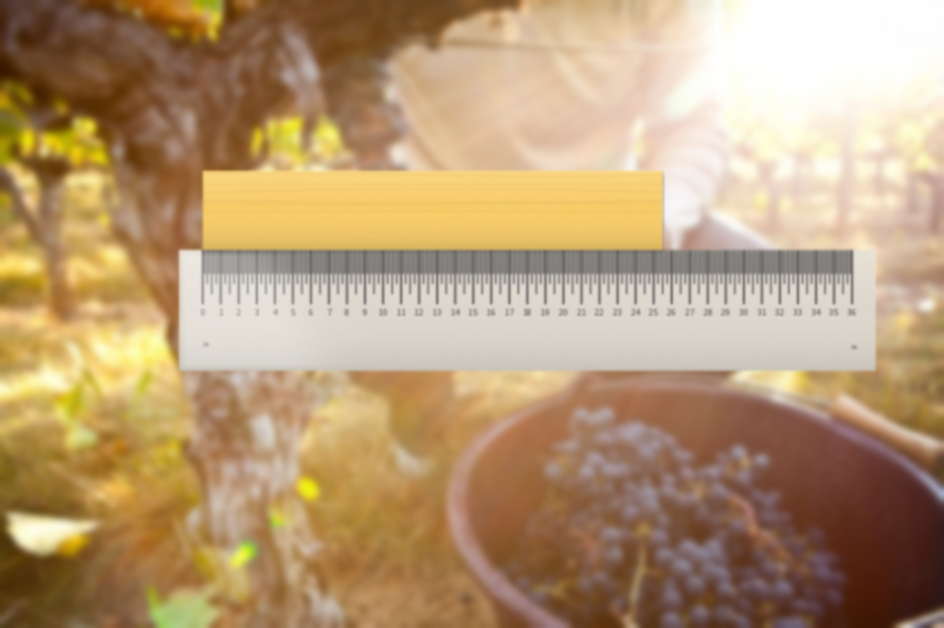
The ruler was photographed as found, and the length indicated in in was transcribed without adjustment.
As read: 25.5 in
